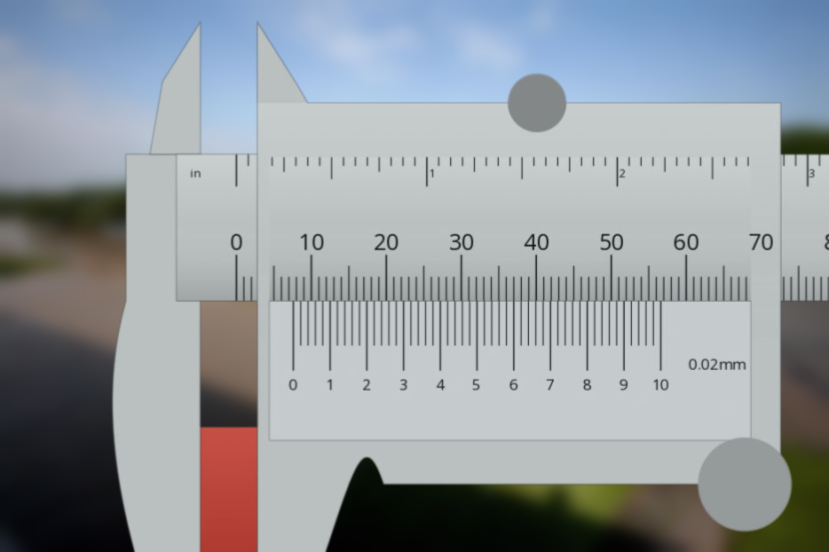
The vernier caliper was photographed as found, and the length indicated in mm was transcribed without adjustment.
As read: 7.6 mm
